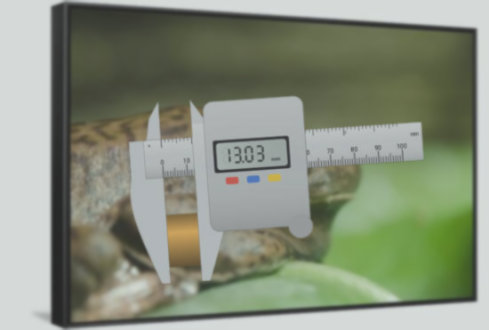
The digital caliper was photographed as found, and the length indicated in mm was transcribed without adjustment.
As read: 13.03 mm
